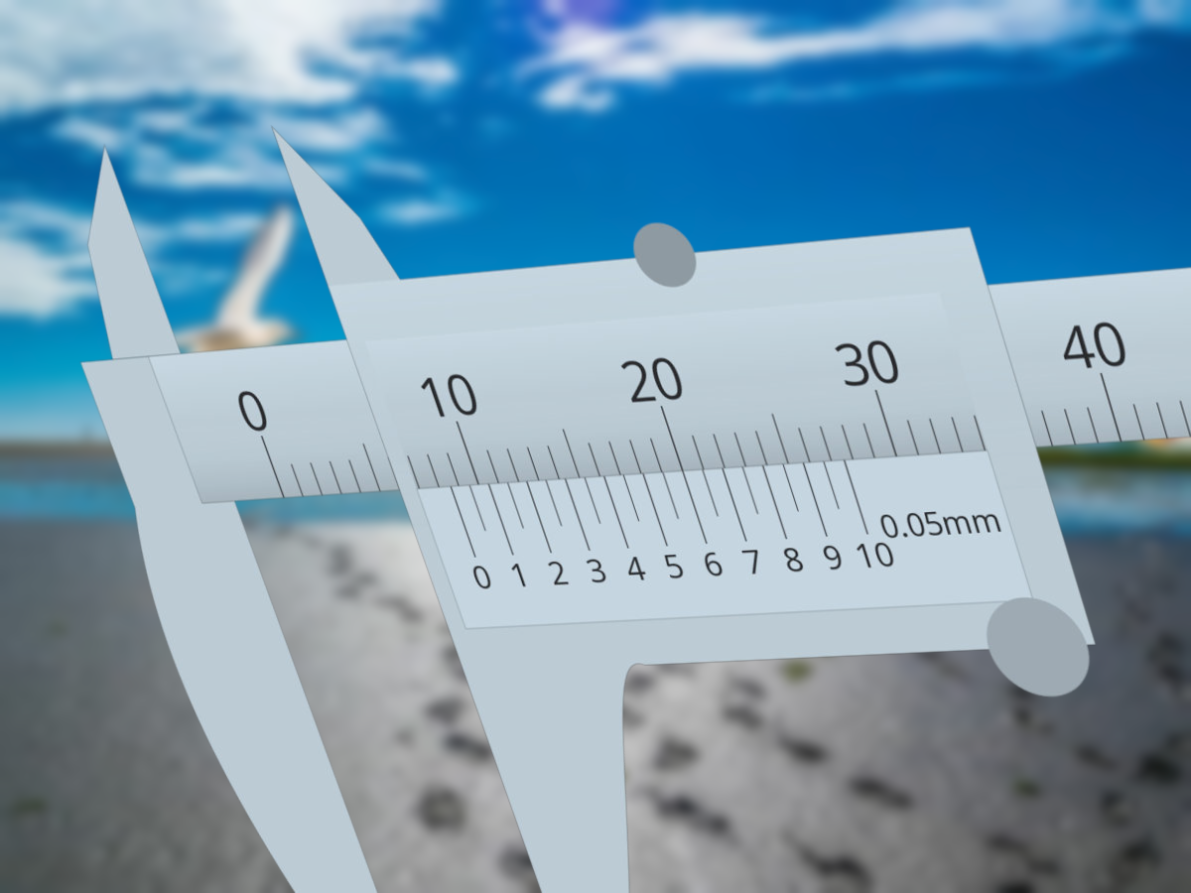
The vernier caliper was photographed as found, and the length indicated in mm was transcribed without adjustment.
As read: 8.6 mm
